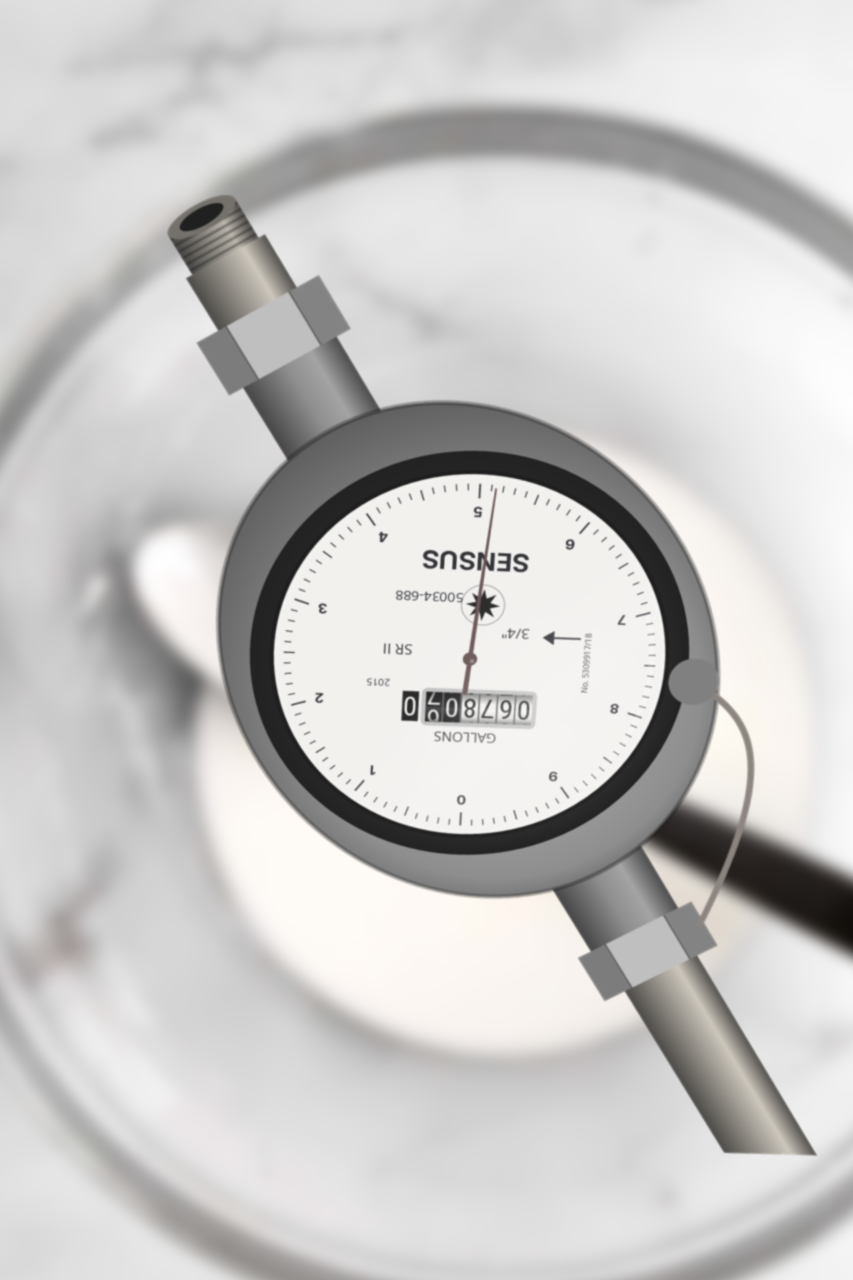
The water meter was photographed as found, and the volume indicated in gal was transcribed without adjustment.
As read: 678065.1 gal
